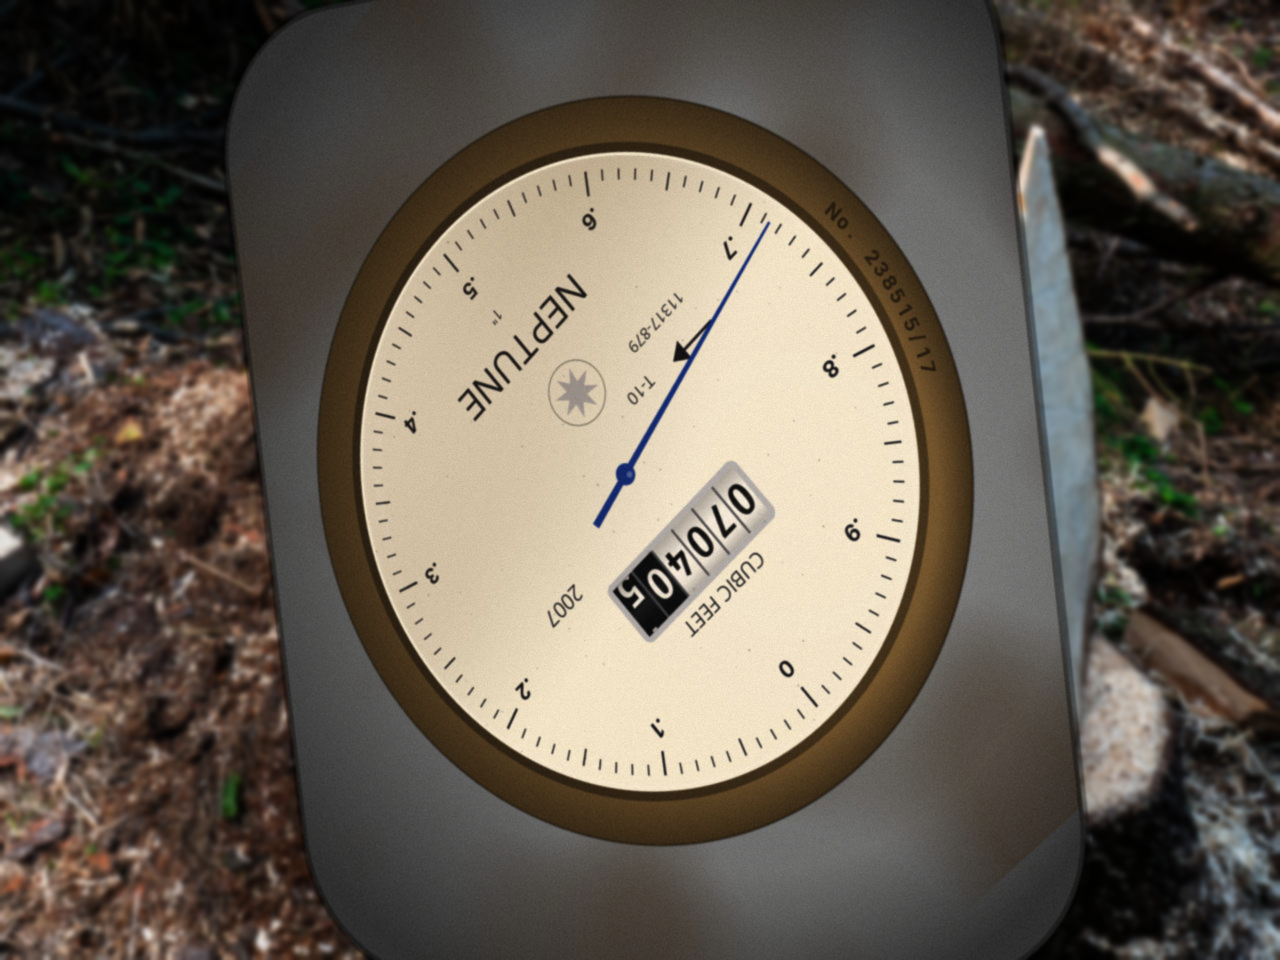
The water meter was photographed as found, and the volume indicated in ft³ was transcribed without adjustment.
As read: 70404.71 ft³
